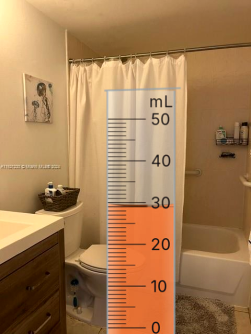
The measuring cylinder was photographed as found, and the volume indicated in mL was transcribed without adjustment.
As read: 29 mL
